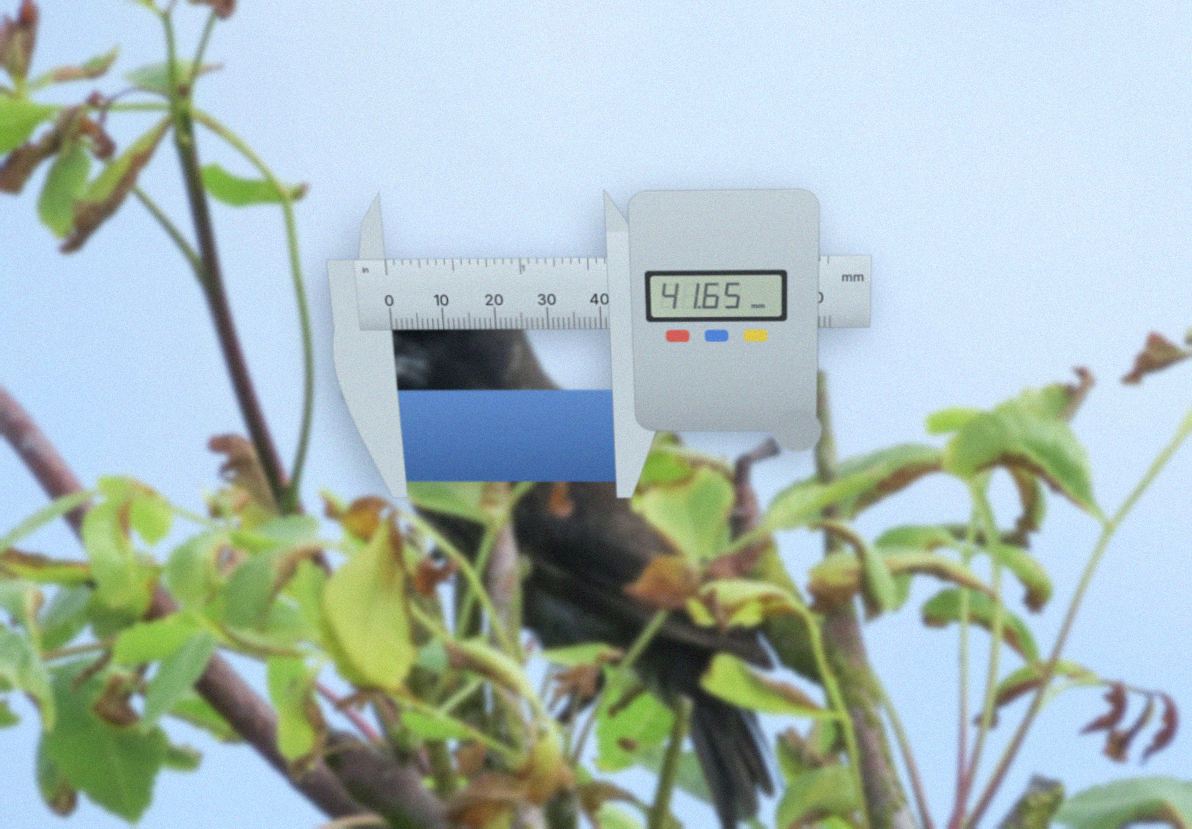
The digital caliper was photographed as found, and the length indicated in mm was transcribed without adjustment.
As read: 41.65 mm
